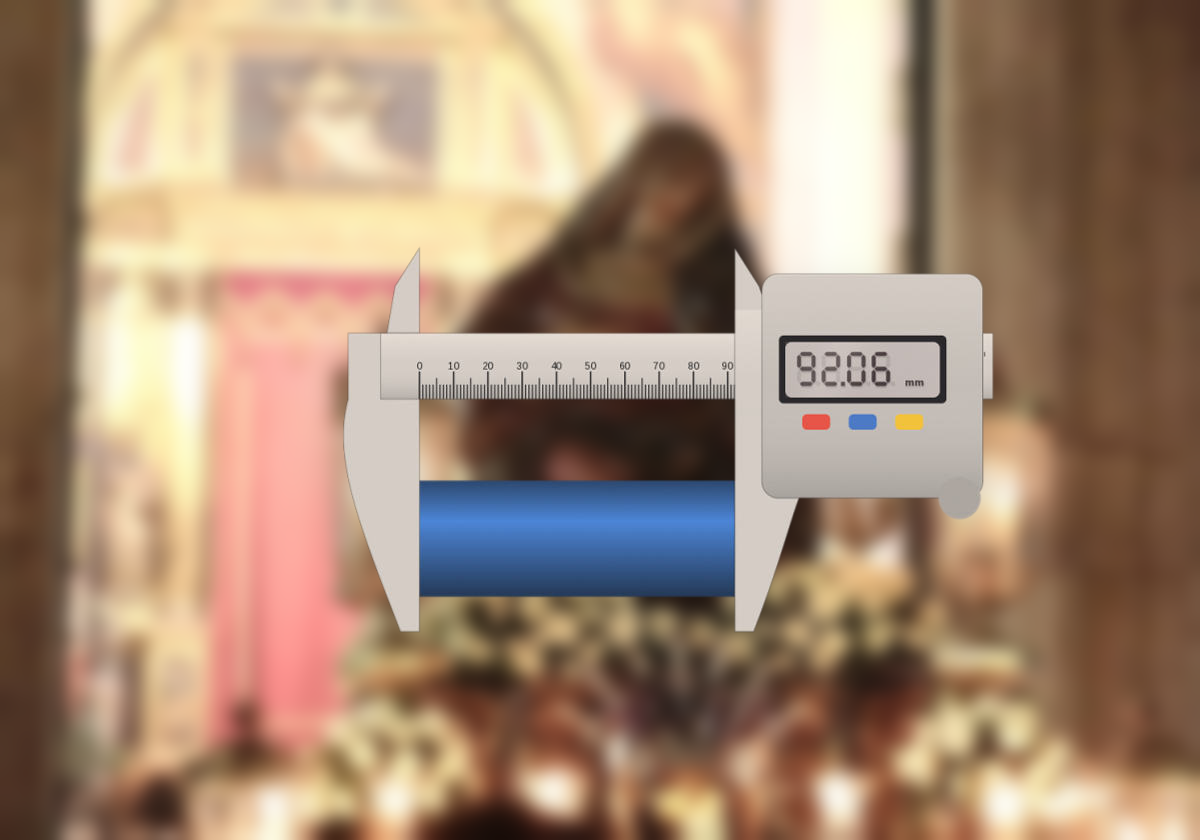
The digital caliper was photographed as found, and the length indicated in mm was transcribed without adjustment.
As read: 92.06 mm
